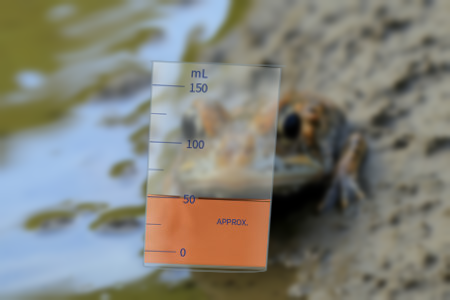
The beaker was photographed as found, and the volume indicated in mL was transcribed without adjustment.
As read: 50 mL
